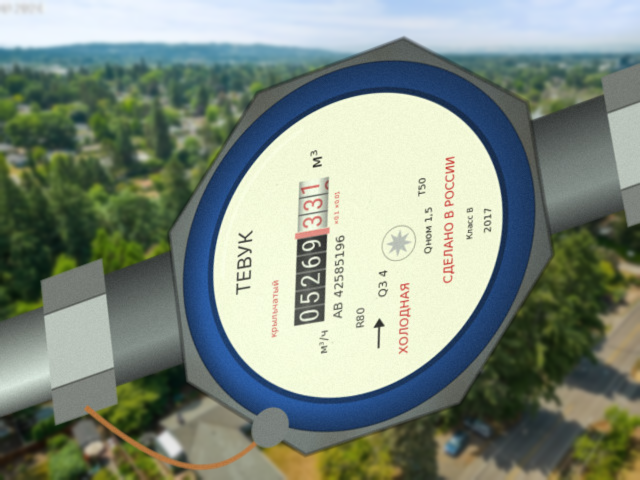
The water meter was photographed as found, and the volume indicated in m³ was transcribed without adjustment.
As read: 5269.331 m³
